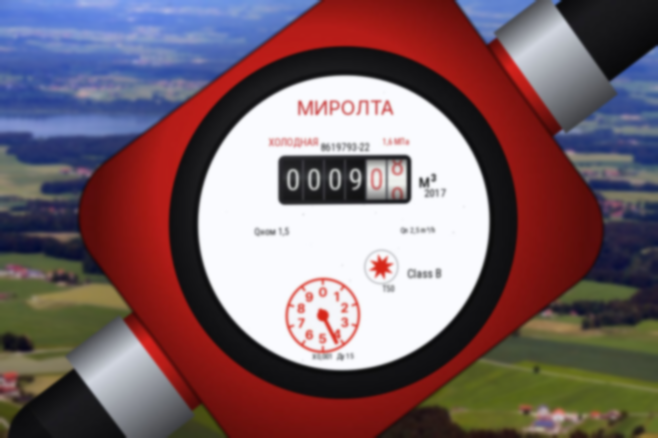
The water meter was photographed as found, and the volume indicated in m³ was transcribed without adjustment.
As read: 9.084 m³
